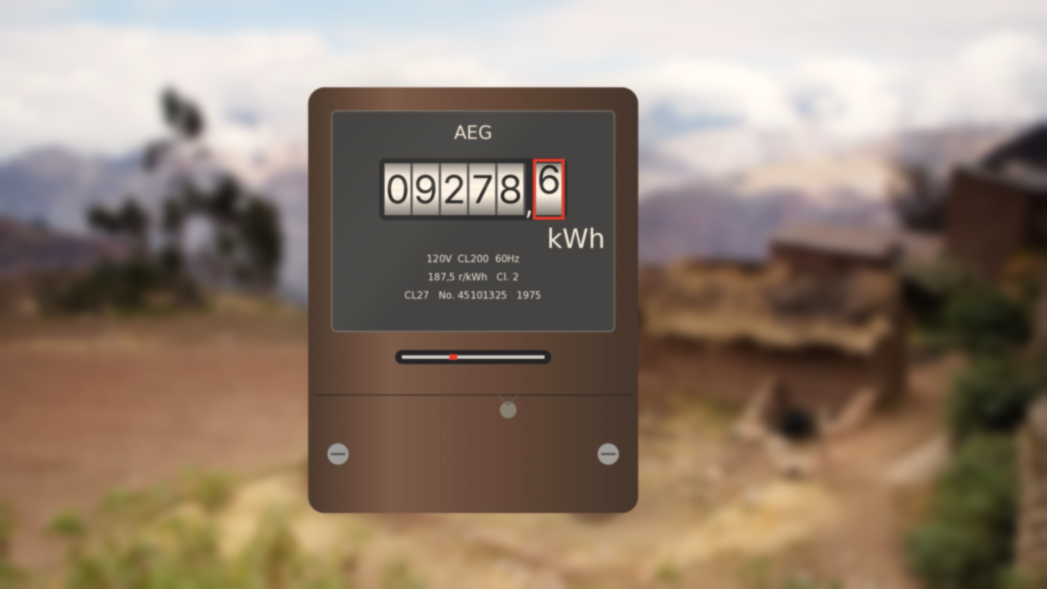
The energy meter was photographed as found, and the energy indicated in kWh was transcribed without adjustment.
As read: 9278.6 kWh
